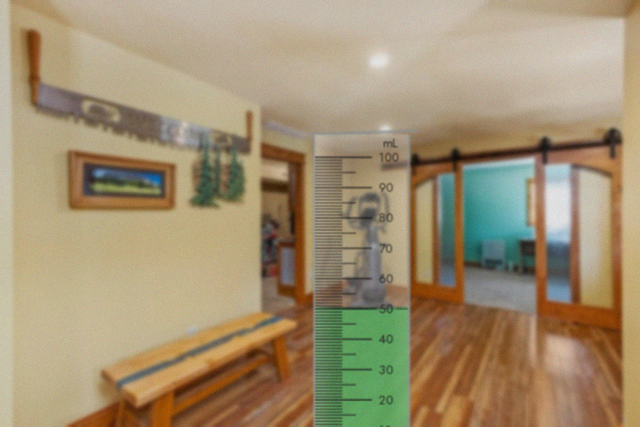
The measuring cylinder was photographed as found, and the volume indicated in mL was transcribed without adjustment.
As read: 50 mL
